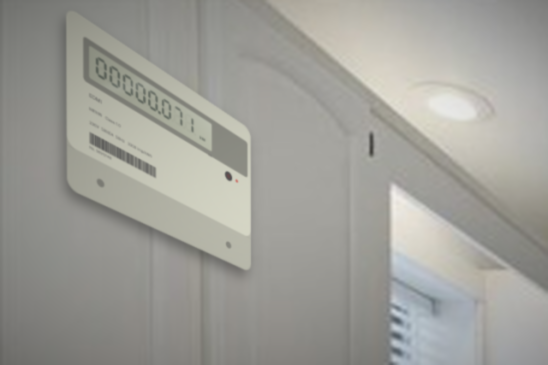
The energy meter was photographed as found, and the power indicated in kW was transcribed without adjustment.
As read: 0.071 kW
